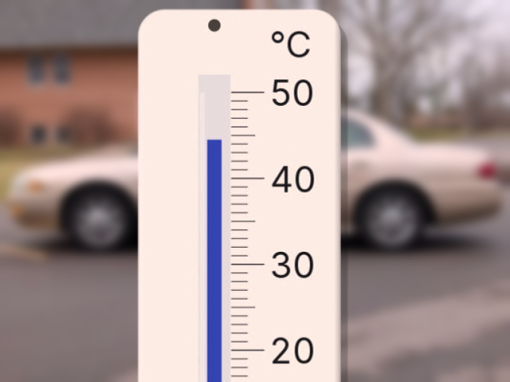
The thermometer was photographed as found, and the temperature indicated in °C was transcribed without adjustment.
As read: 44.5 °C
